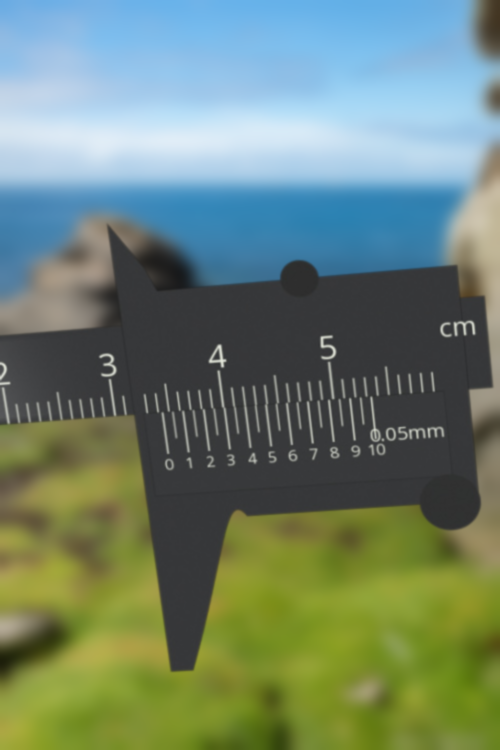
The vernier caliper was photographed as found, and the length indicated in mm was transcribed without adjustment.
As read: 34.4 mm
